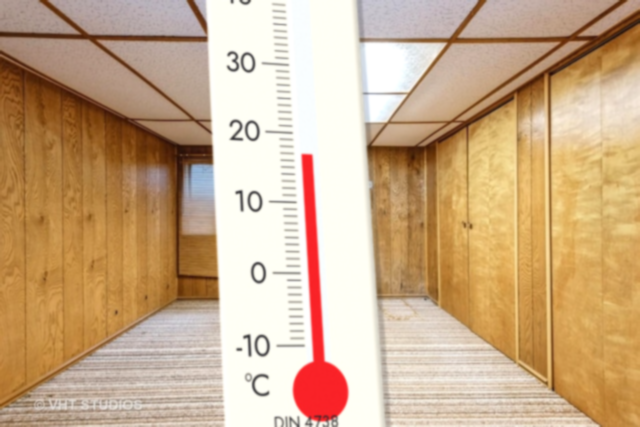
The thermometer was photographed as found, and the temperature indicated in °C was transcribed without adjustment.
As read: 17 °C
